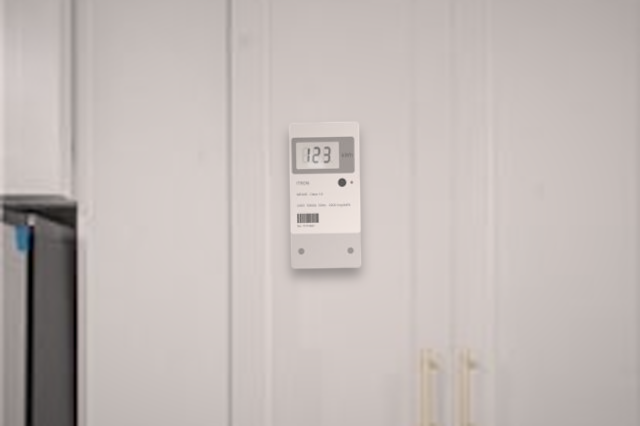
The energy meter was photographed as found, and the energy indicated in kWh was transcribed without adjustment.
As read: 123 kWh
